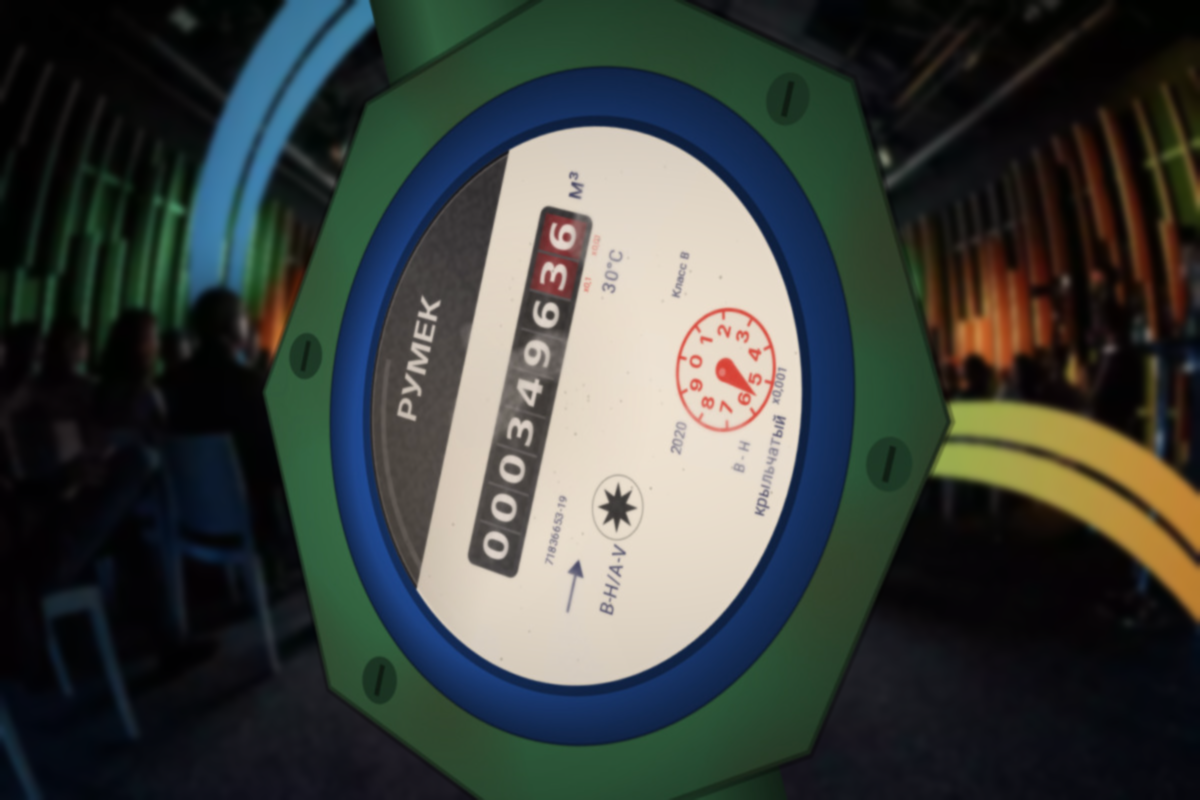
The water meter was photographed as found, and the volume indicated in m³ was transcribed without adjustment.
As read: 3496.365 m³
